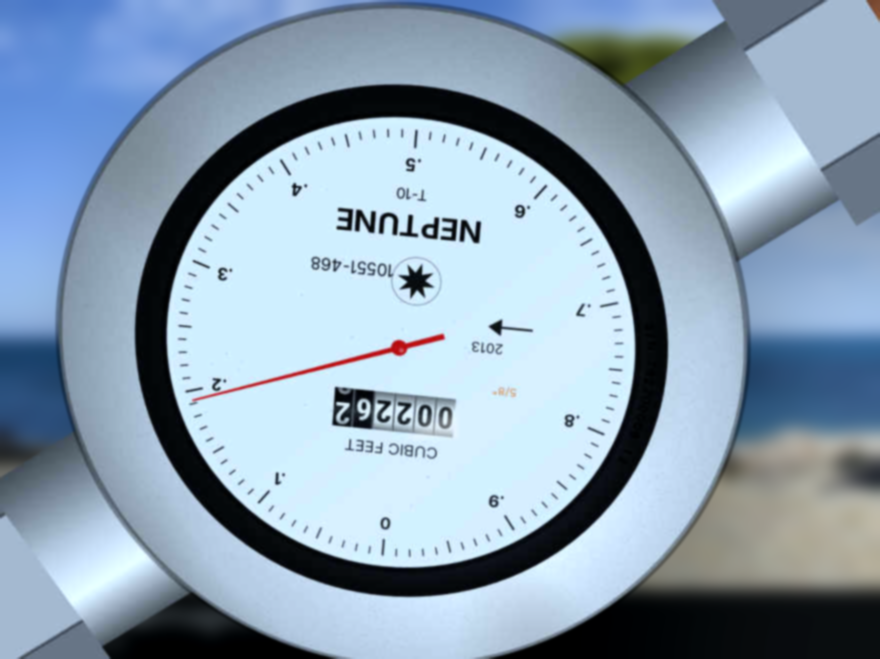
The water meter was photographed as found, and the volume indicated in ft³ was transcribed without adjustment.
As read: 2262.19 ft³
